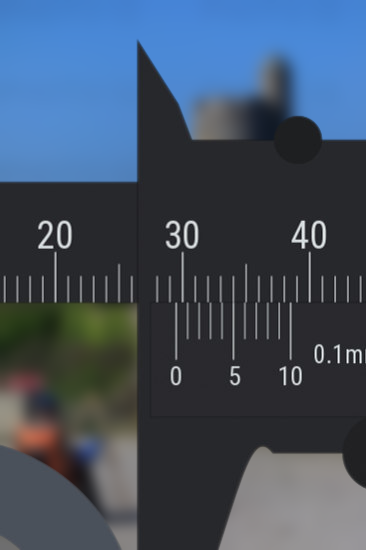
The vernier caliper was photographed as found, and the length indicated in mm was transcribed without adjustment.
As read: 29.5 mm
